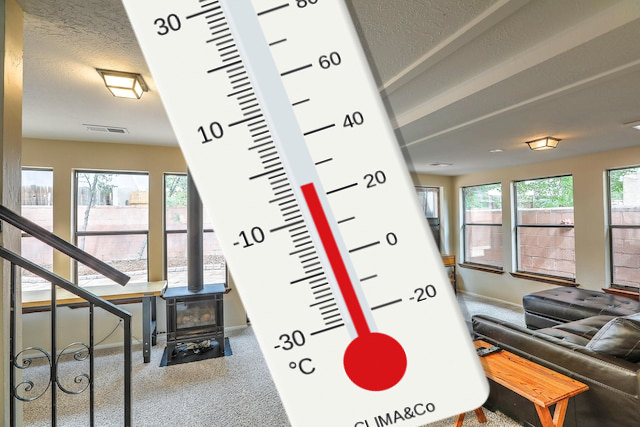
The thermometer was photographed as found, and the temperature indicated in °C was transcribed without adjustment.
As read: -4 °C
